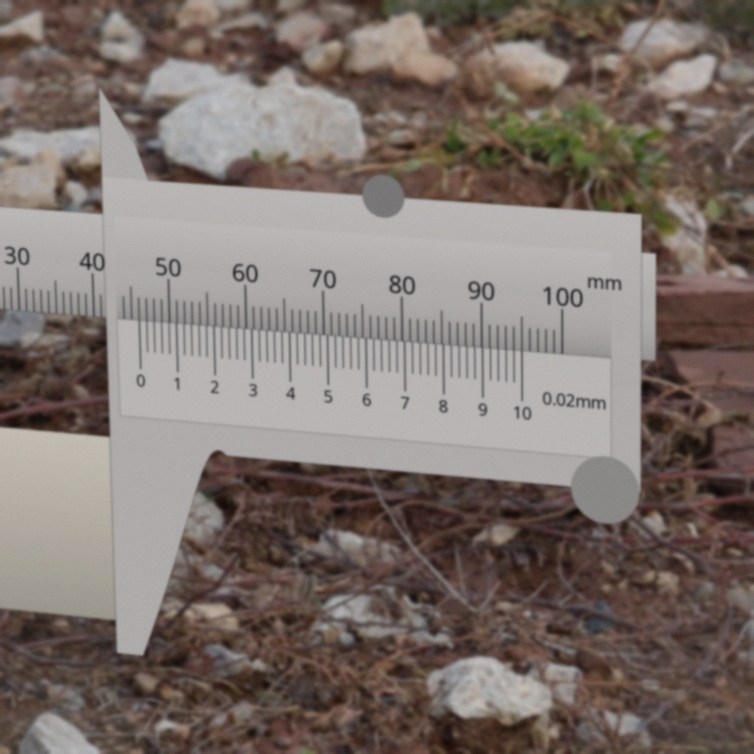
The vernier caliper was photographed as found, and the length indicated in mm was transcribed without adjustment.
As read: 46.0 mm
